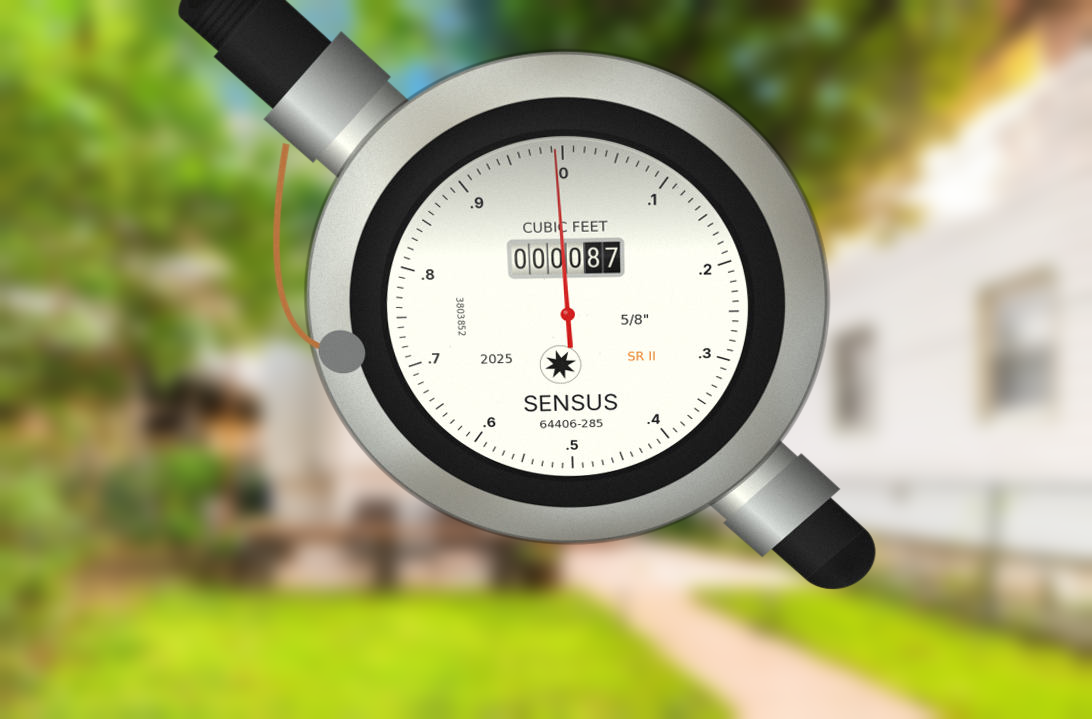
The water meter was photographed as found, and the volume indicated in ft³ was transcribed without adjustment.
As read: 86.99 ft³
